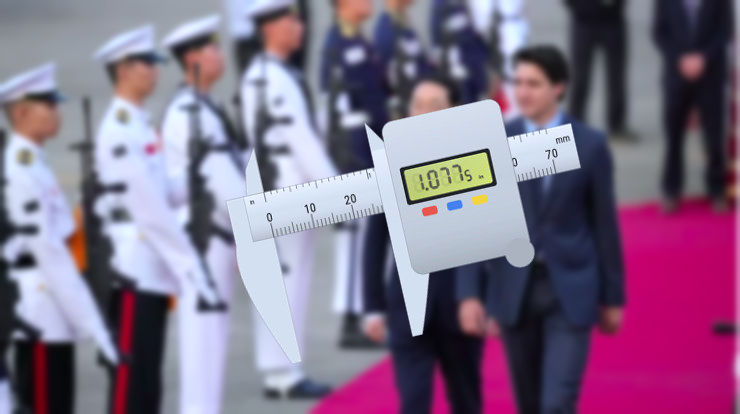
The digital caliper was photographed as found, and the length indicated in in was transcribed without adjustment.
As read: 1.0775 in
